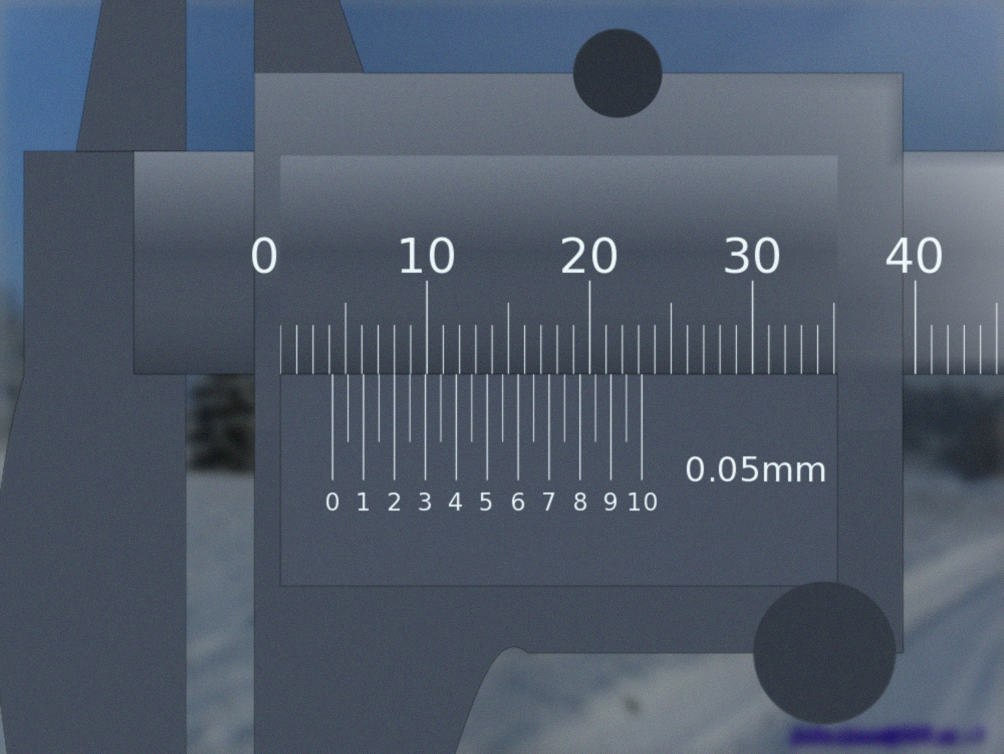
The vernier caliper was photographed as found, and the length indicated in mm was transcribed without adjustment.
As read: 4.2 mm
